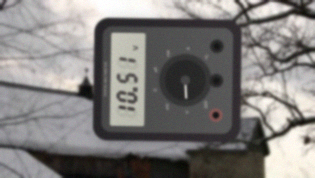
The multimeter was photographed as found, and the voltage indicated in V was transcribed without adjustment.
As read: 10.51 V
